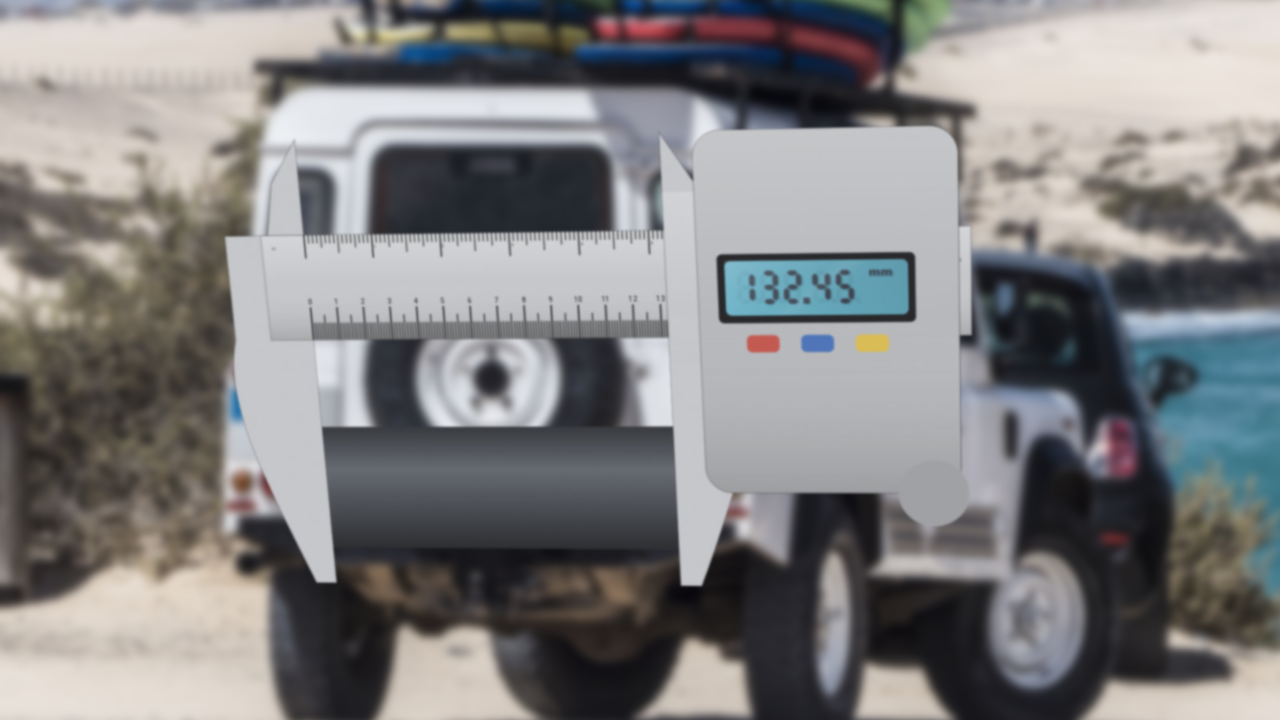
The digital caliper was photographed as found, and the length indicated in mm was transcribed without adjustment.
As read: 132.45 mm
